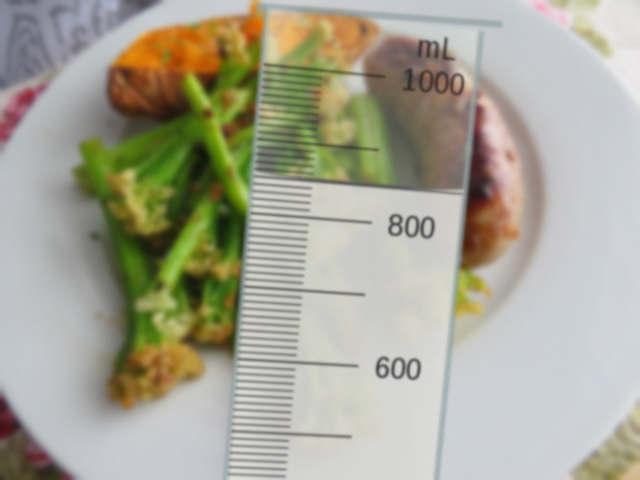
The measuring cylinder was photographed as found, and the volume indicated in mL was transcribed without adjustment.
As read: 850 mL
